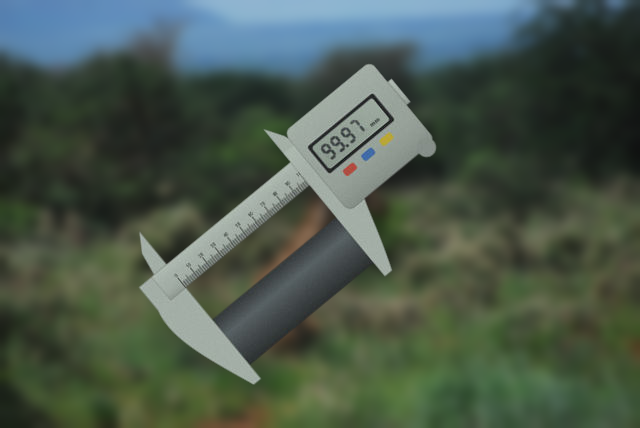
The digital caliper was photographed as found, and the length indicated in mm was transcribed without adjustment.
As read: 99.97 mm
